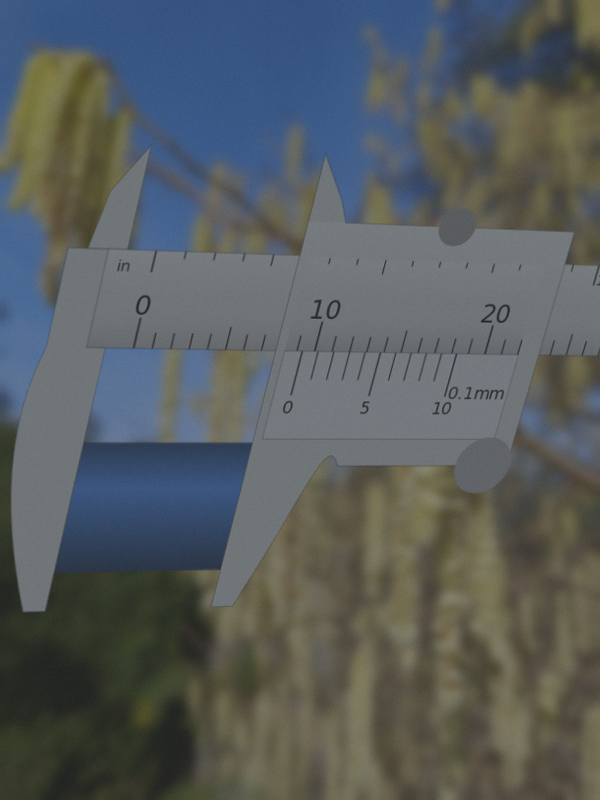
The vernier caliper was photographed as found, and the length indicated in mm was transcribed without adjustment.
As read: 9.3 mm
